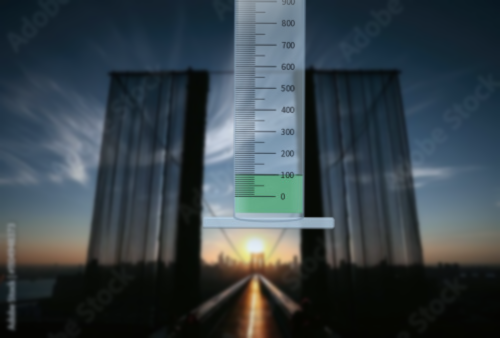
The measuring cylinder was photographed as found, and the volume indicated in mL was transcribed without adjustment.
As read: 100 mL
